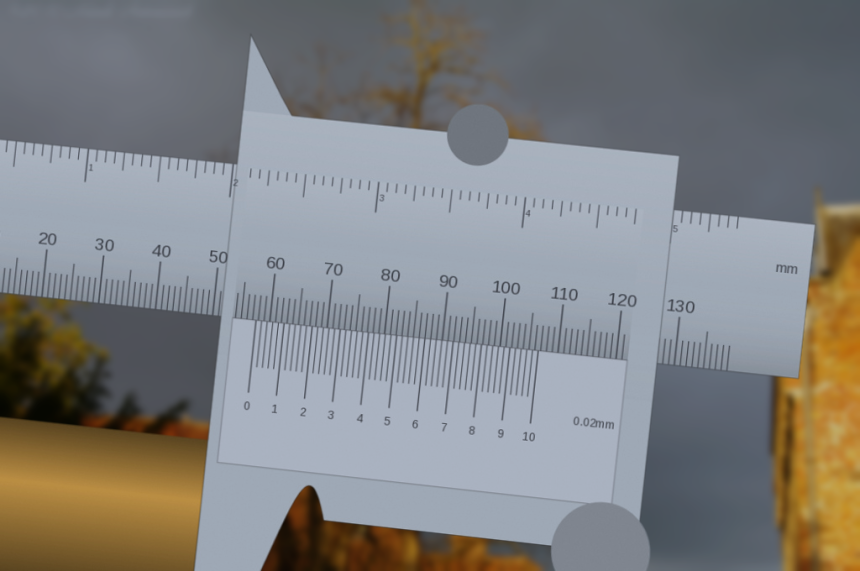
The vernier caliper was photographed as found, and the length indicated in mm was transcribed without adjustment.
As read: 57.6 mm
